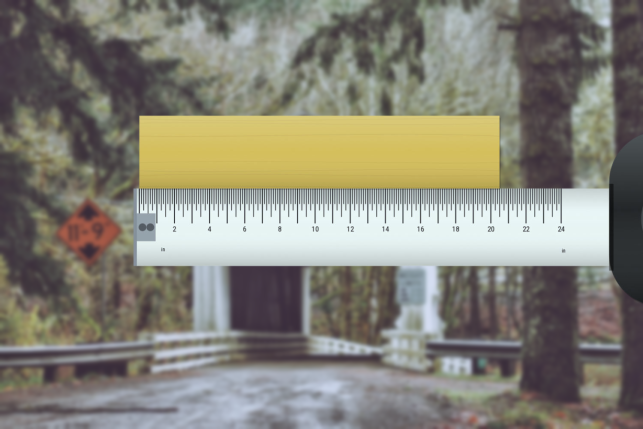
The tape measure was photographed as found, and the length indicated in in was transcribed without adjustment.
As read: 20.5 in
